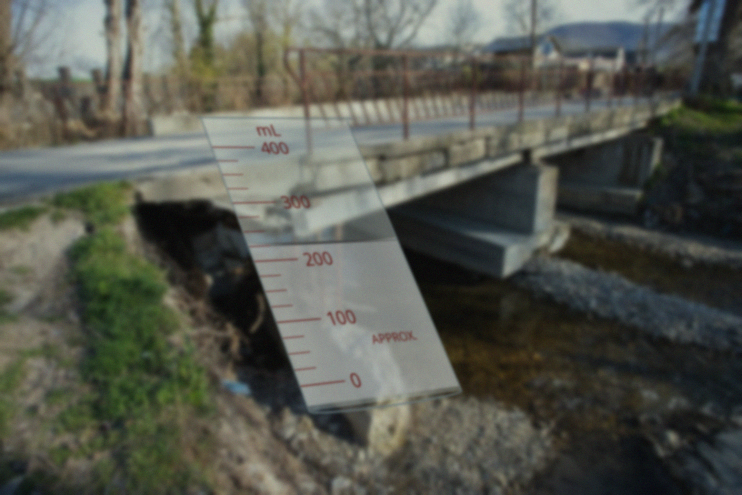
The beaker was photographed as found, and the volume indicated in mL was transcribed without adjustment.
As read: 225 mL
